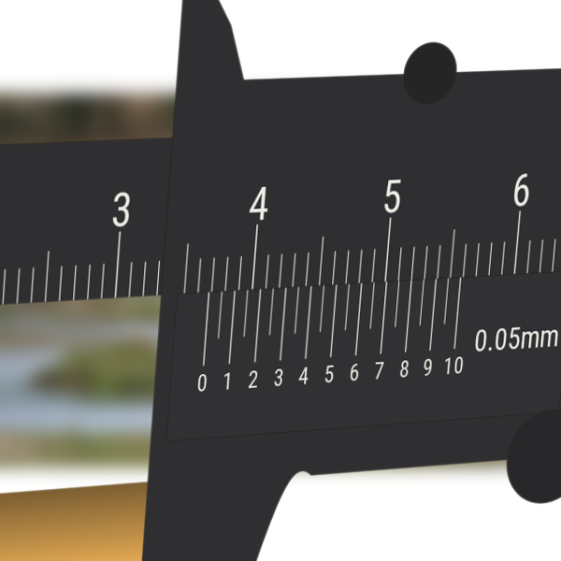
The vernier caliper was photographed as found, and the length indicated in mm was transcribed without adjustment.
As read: 36.8 mm
